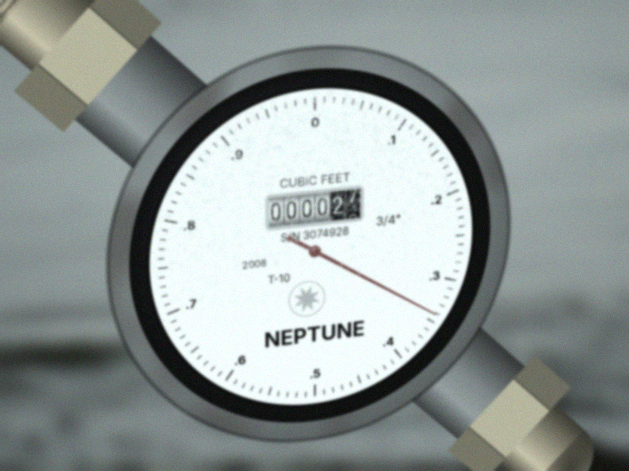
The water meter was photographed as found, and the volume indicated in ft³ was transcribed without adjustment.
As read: 27.34 ft³
